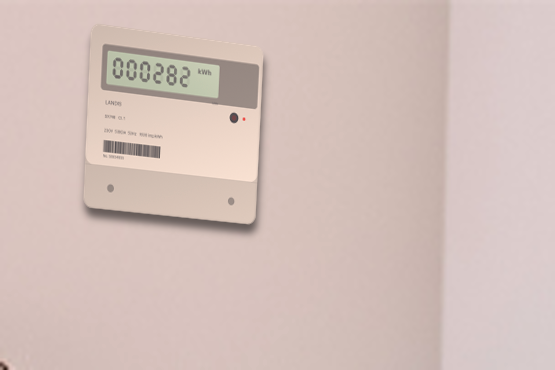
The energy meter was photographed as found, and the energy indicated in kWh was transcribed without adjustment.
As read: 282 kWh
